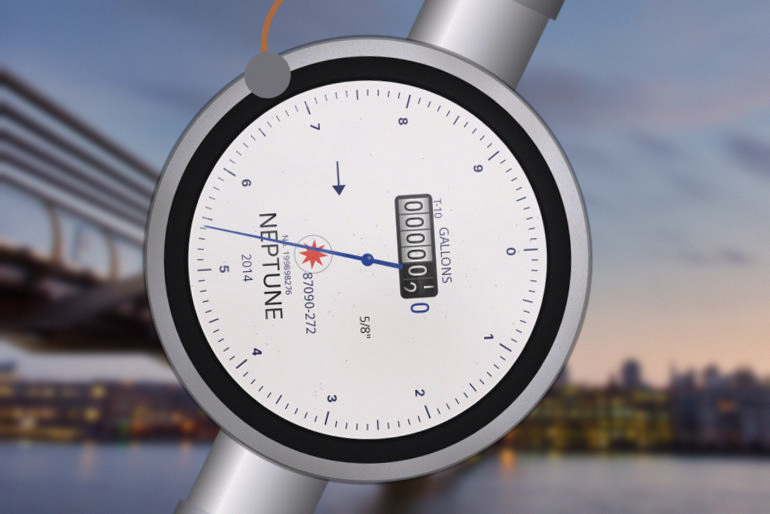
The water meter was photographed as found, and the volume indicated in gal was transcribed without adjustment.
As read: 15.4 gal
